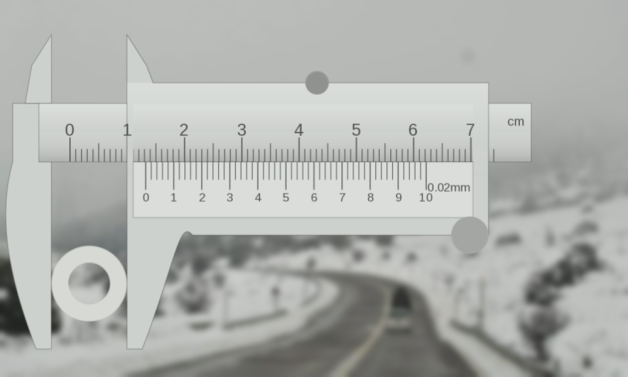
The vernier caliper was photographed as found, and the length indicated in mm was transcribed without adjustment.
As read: 13.2 mm
